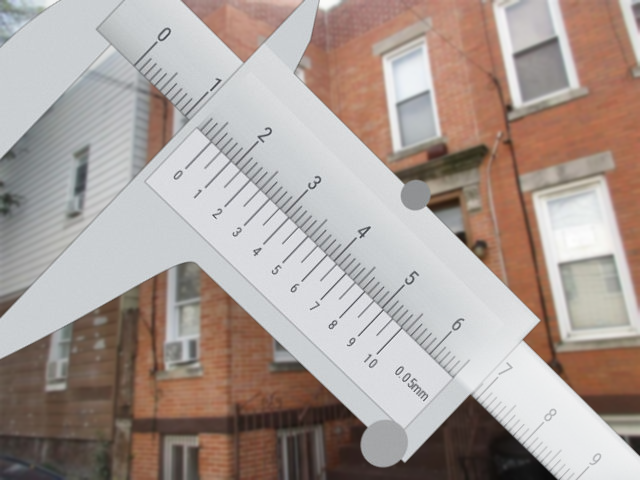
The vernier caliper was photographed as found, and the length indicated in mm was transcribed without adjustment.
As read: 15.2 mm
